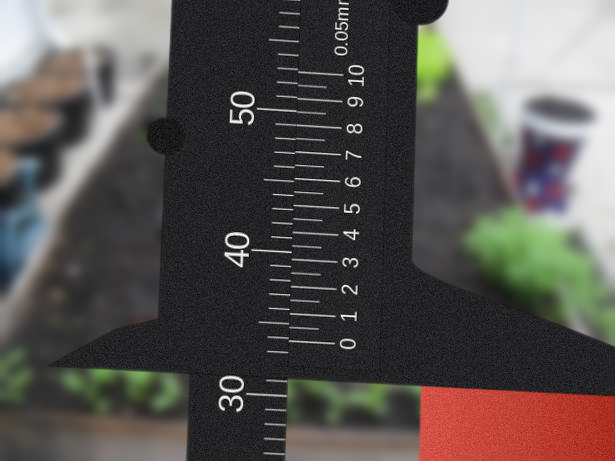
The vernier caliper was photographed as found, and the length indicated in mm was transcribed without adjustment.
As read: 33.8 mm
